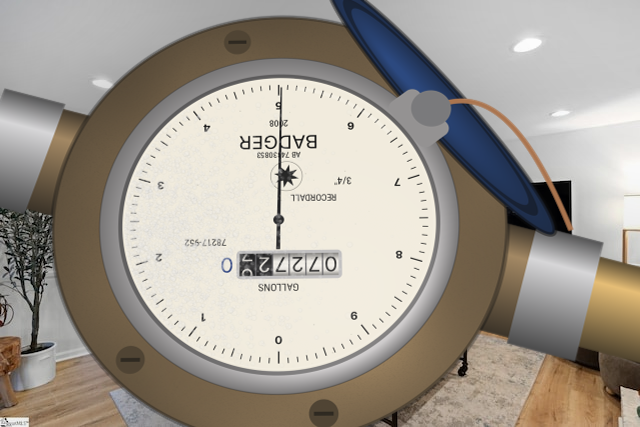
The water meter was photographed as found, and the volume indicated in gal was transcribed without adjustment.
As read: 727265.0 gal
